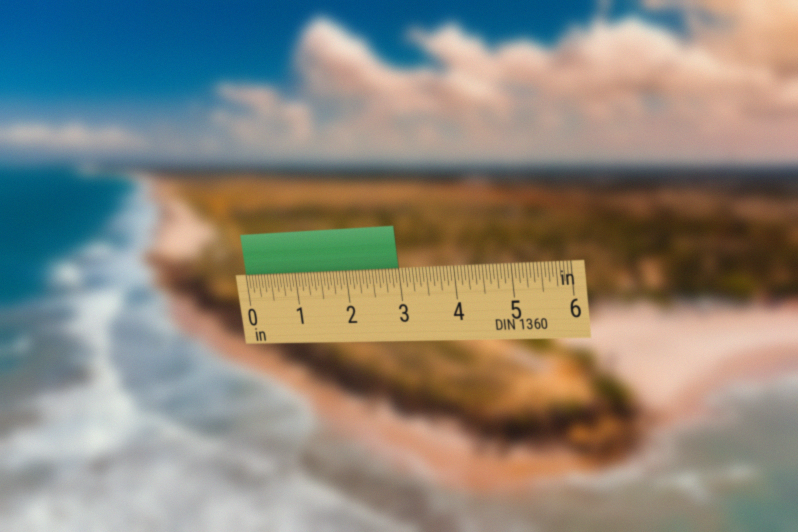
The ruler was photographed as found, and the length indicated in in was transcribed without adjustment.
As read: 3 in
